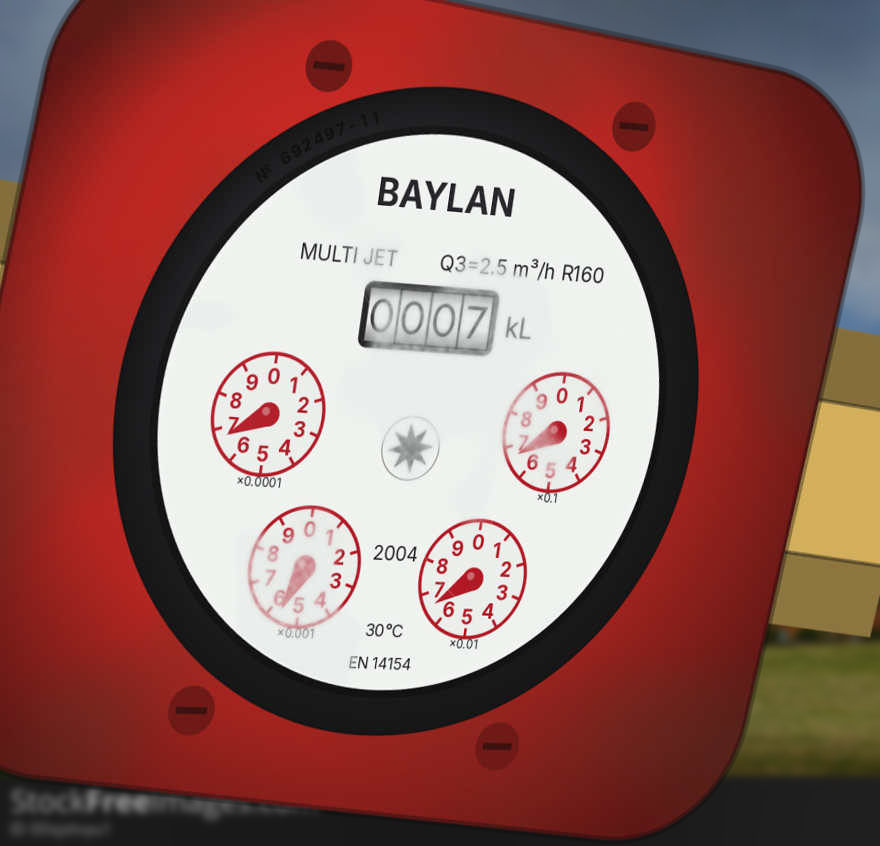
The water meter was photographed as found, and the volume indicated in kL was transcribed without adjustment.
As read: 7.6656 kL
